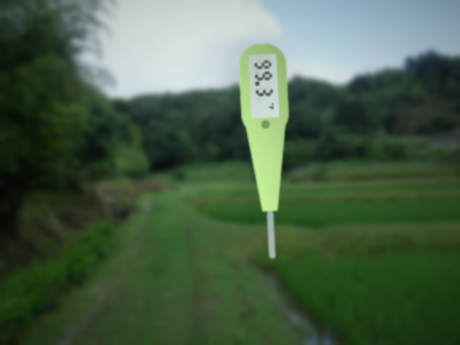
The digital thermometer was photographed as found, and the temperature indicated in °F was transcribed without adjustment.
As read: 99.3 °F
